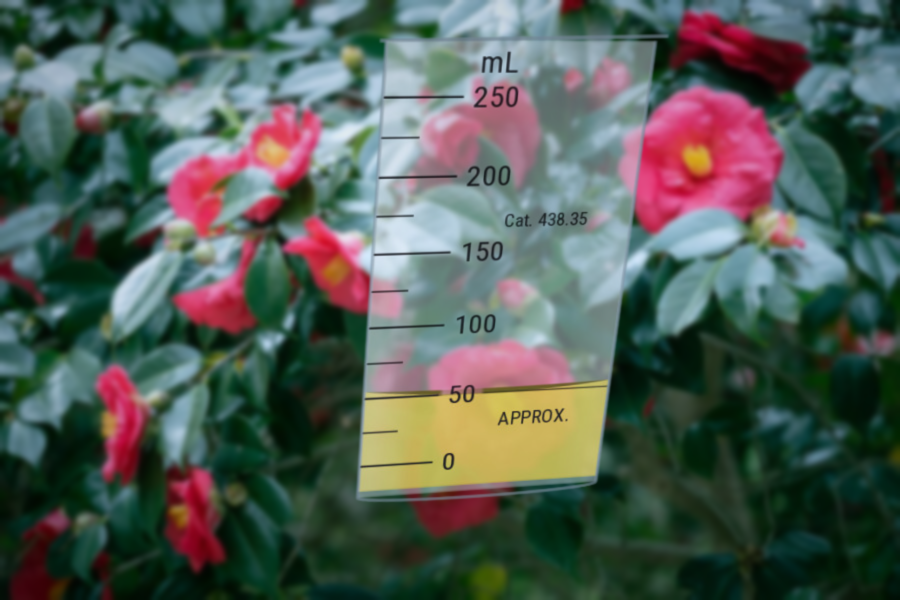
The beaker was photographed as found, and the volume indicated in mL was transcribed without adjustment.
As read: 50 mL
